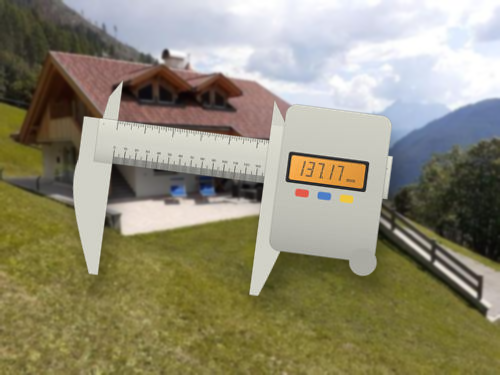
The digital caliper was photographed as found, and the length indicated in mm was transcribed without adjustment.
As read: 137.17 mm
